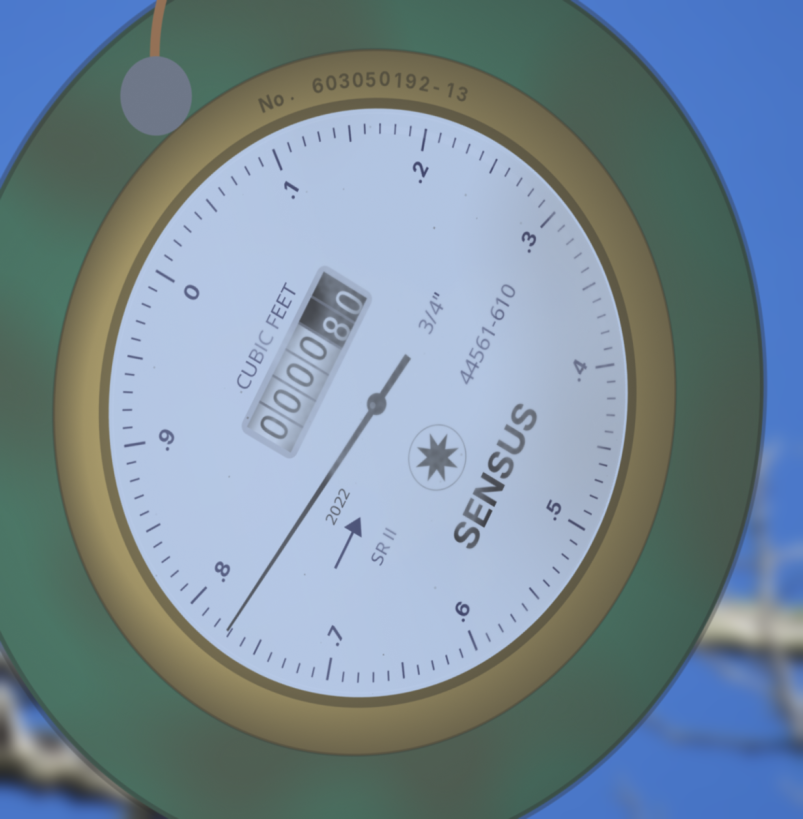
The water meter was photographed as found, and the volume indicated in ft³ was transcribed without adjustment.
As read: 79.77 ft³
